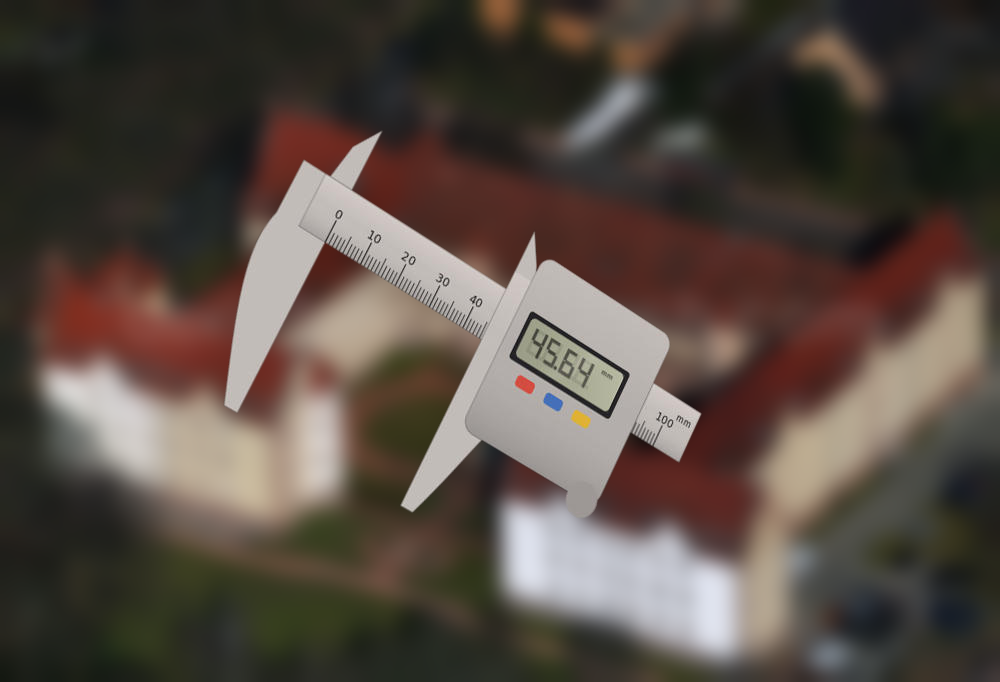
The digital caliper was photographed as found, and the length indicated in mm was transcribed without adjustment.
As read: 45.64 mm
